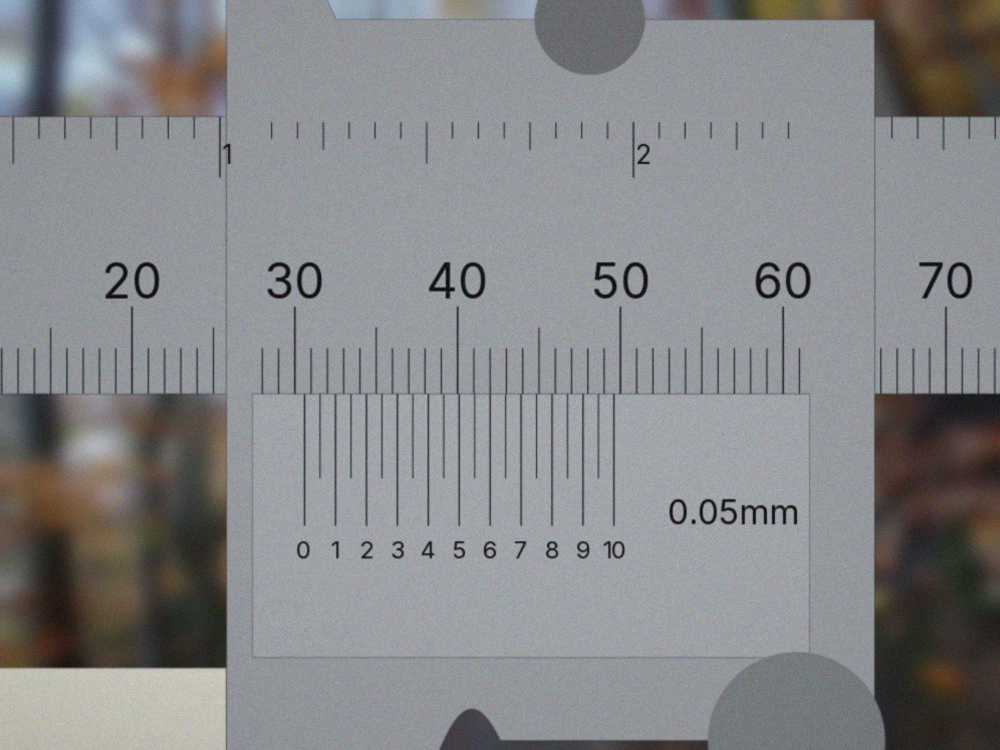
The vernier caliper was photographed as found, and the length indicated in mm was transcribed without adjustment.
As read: 30.6 mm
